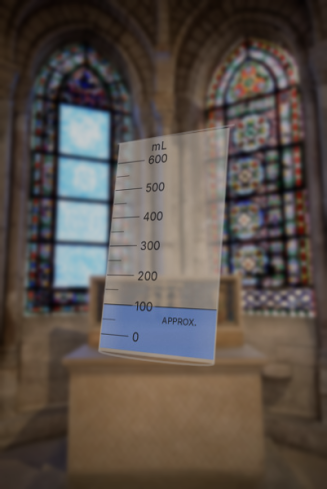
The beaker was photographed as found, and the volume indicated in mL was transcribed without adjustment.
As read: 100 mL
